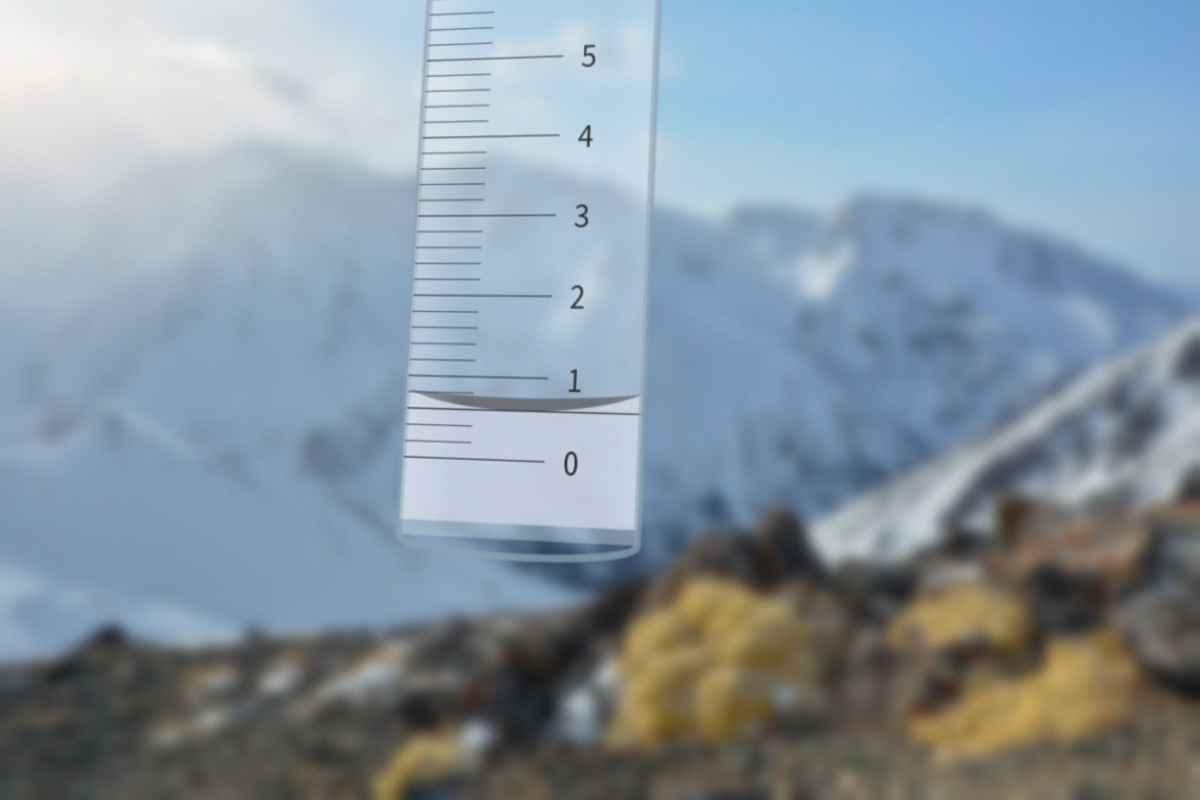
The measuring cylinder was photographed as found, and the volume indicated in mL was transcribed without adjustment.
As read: 0.6 mL
